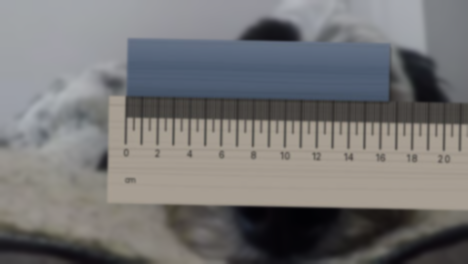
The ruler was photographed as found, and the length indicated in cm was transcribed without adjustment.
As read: 16.5 cm
